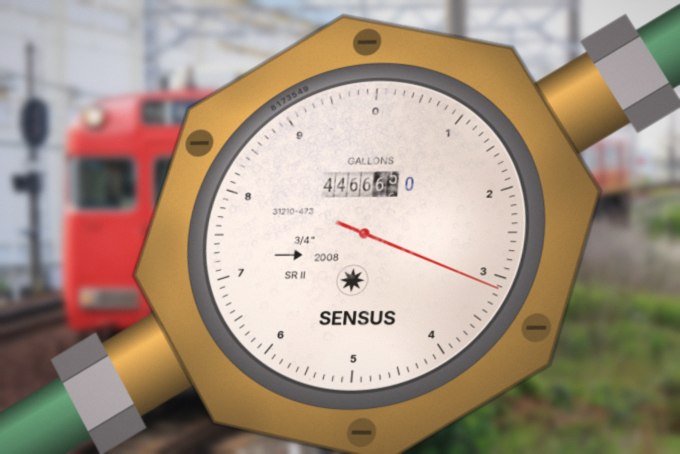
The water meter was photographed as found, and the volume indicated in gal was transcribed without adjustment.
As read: 4466653.1 gal
